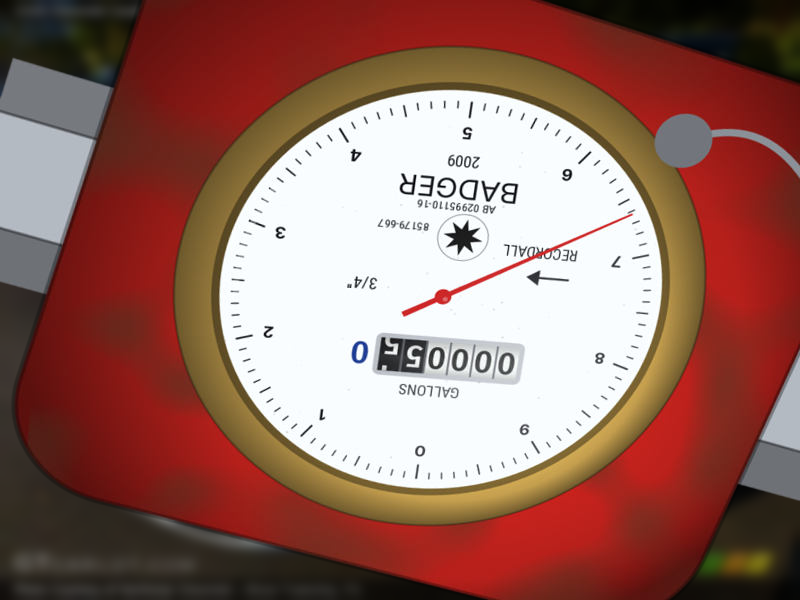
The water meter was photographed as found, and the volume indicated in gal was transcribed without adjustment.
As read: 546.6 gal
